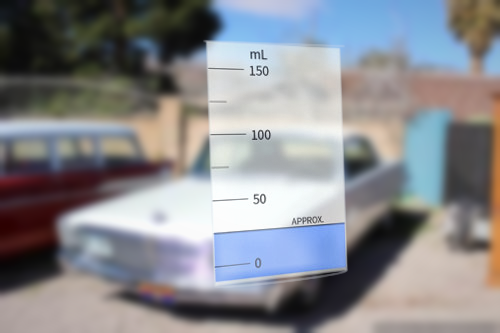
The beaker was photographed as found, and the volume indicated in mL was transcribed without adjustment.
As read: 25 mL
